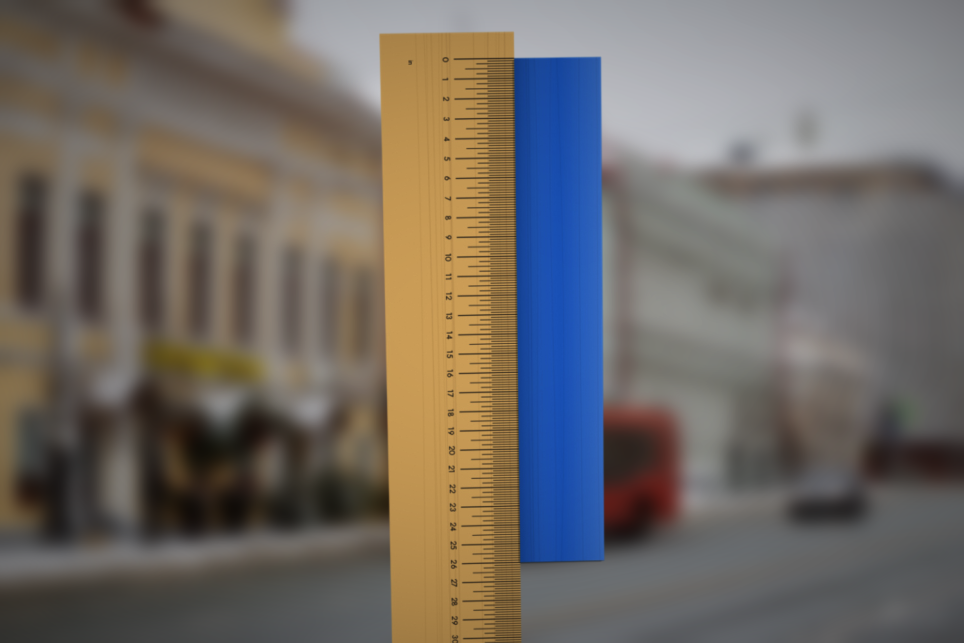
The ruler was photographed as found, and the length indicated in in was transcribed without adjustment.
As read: 26 in
